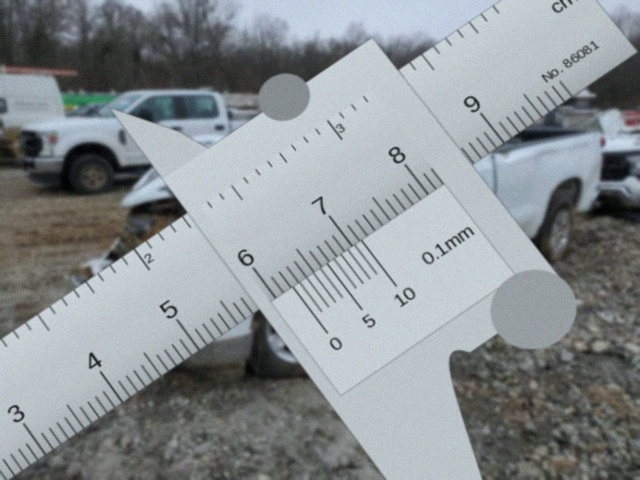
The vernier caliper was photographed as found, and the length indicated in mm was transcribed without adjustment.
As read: 62.2 mm
